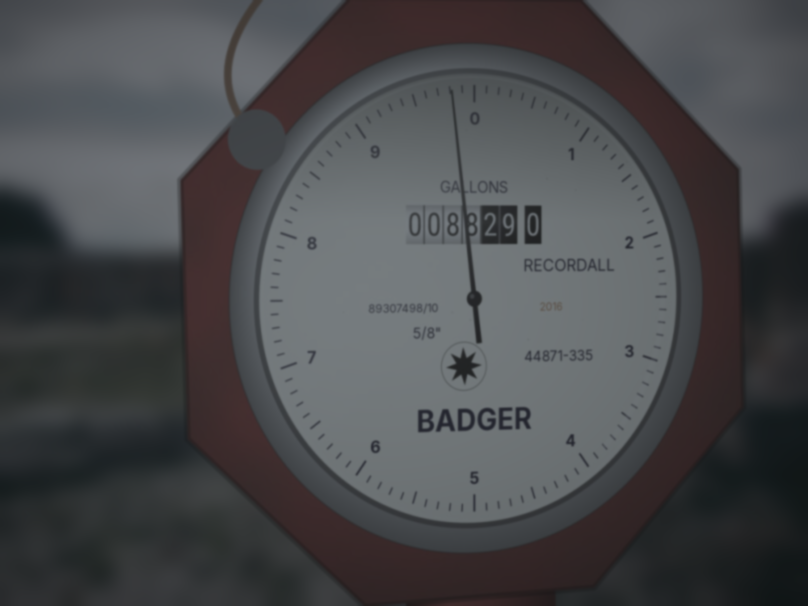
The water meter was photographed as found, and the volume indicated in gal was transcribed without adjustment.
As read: 88289.8 gal
